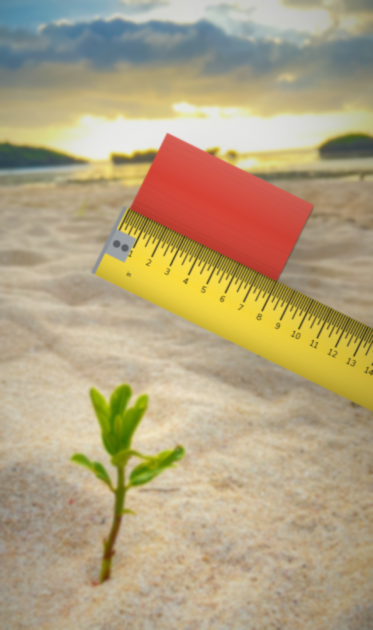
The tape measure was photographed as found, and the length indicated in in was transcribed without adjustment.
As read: 8 in
